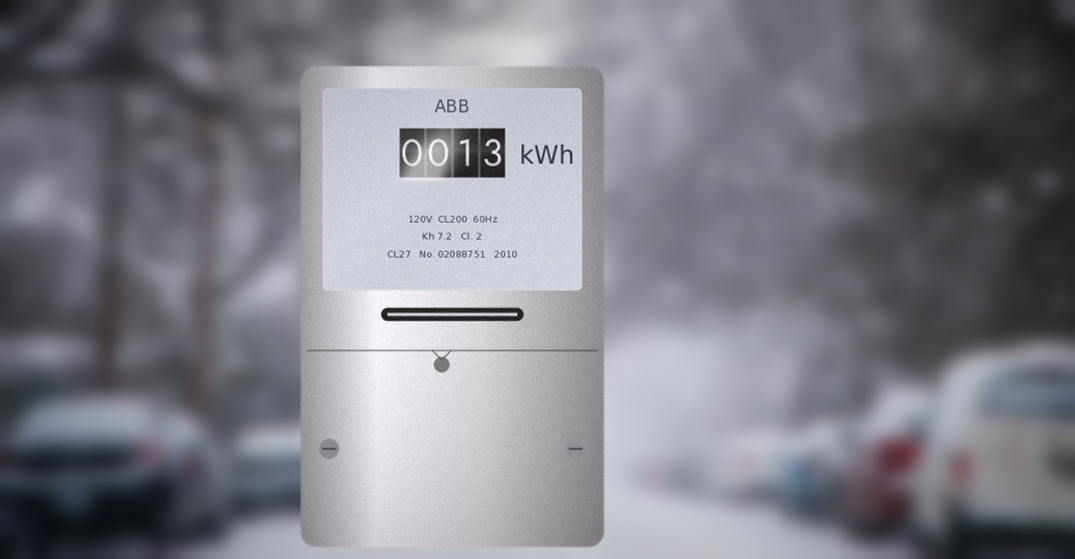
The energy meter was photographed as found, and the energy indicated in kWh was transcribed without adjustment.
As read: 13 kWh
